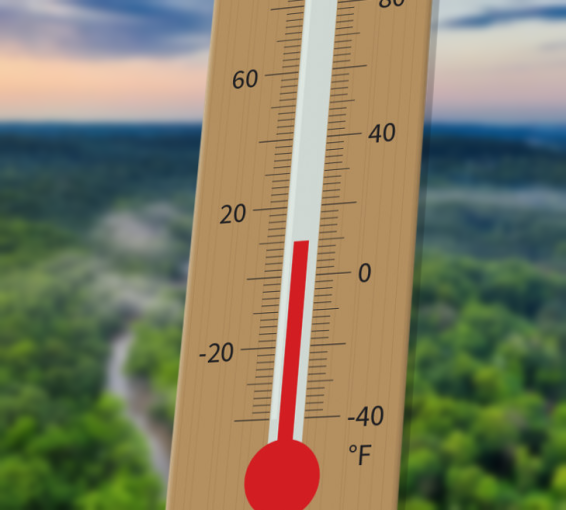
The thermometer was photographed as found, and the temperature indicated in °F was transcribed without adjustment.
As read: 10 °F
